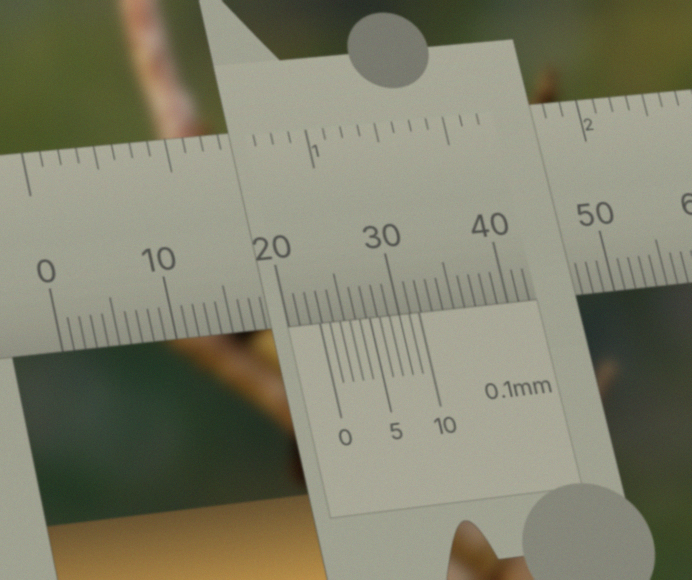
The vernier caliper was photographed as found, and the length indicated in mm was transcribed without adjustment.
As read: 22.8 mm
